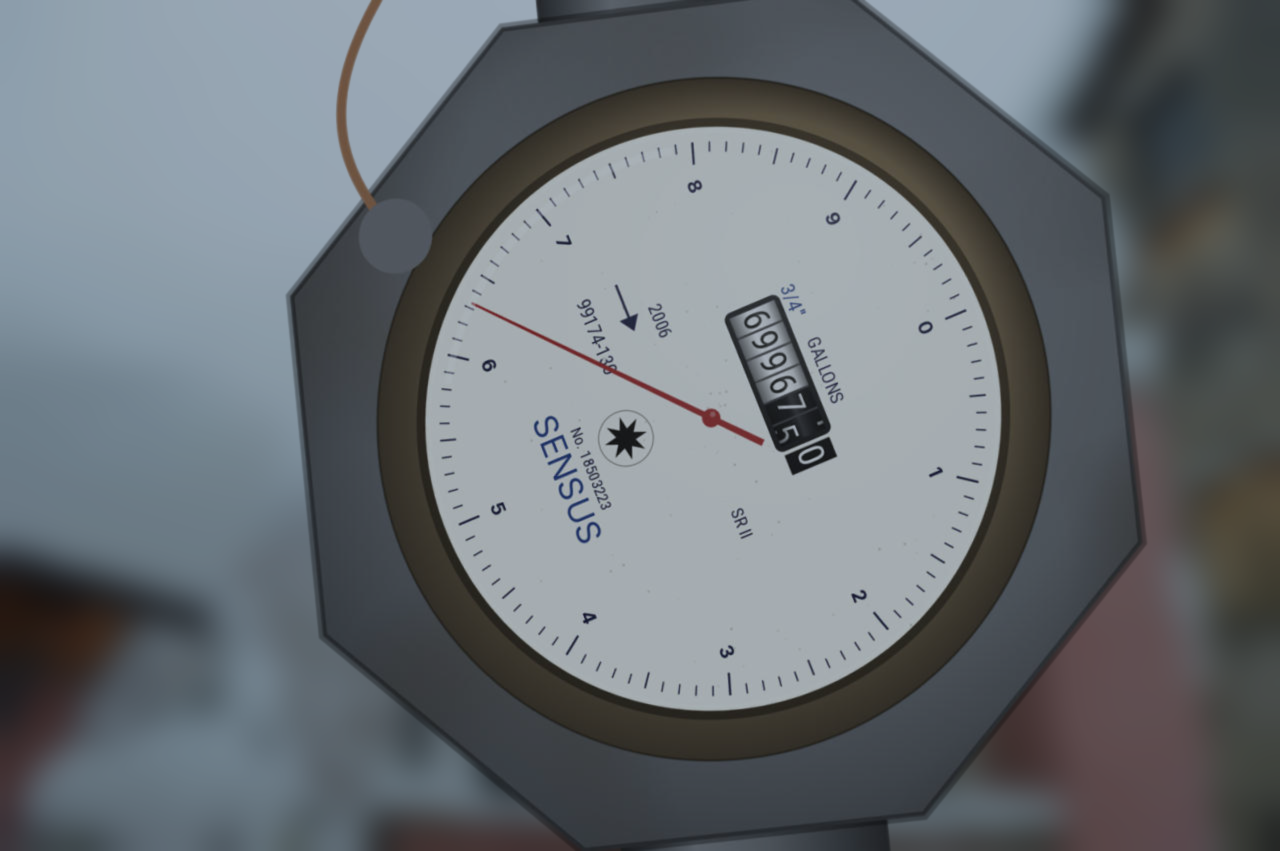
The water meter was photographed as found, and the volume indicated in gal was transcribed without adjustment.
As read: 6996746.3 gal
